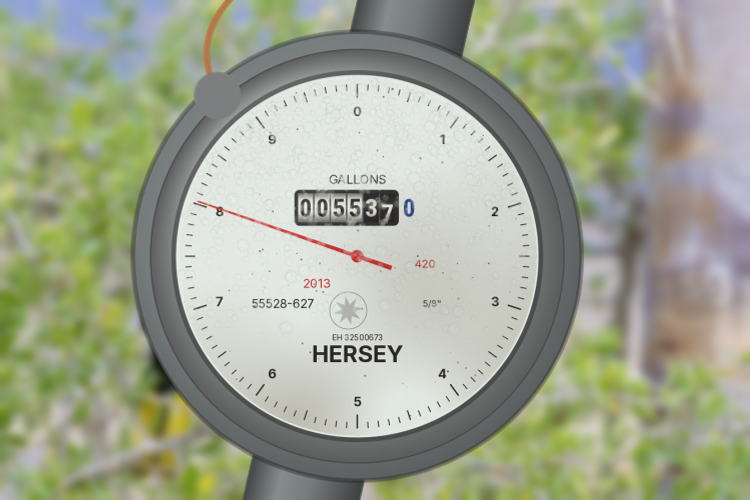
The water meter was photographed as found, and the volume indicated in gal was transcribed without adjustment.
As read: 55368.0 gal
